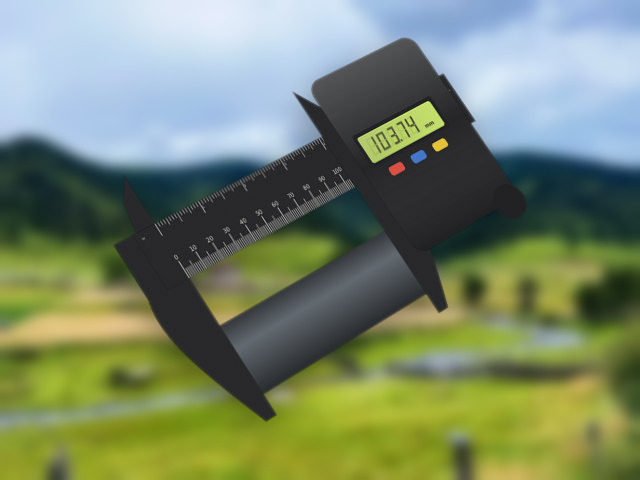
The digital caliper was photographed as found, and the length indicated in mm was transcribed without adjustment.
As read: 103.74 mm
